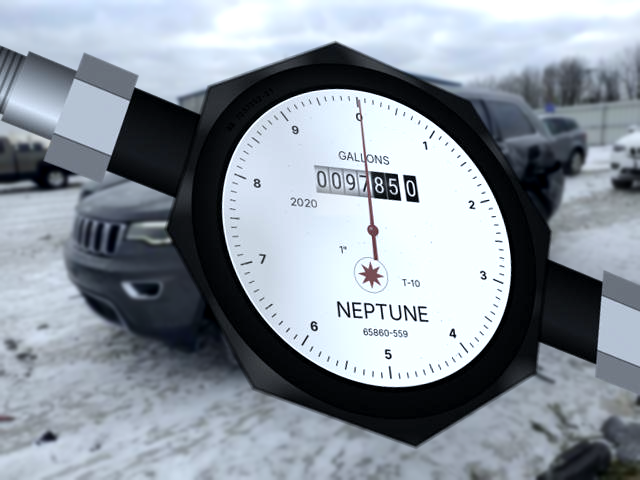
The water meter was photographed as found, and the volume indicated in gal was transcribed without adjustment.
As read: 97850.0 gal
